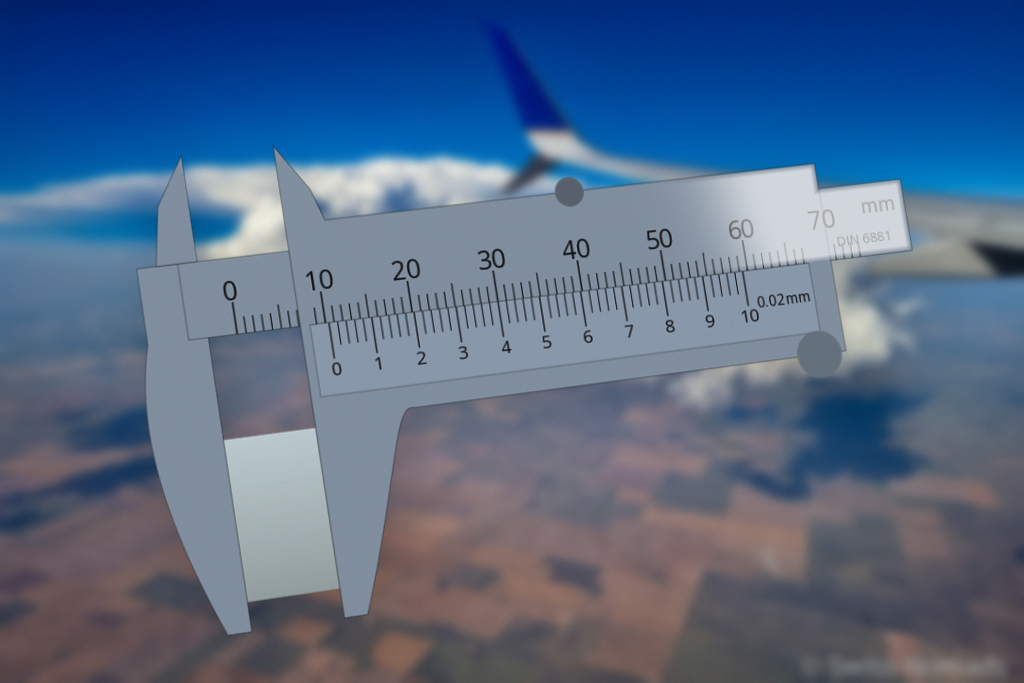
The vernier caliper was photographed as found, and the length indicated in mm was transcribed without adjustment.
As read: 10.4 mm
